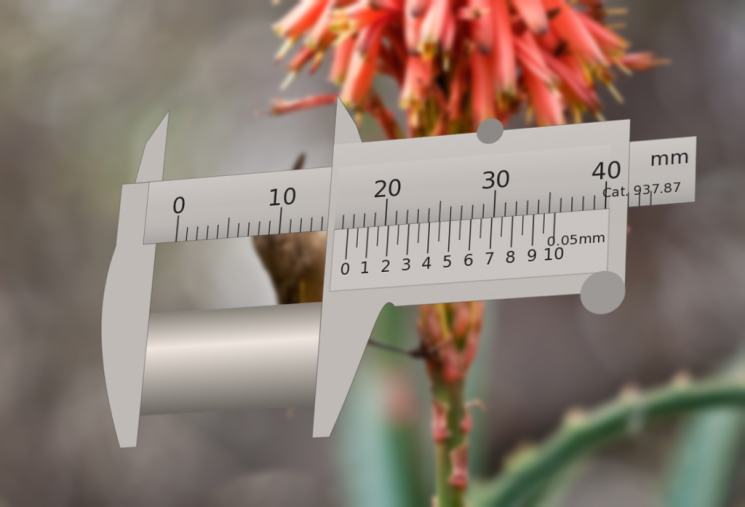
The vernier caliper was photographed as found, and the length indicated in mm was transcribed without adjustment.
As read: 16.5 mm
